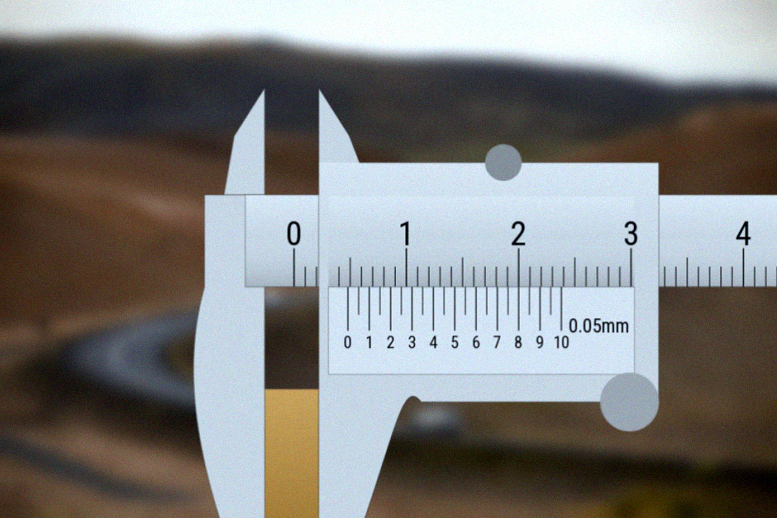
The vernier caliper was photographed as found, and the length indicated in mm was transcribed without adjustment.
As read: 4.8 mm
